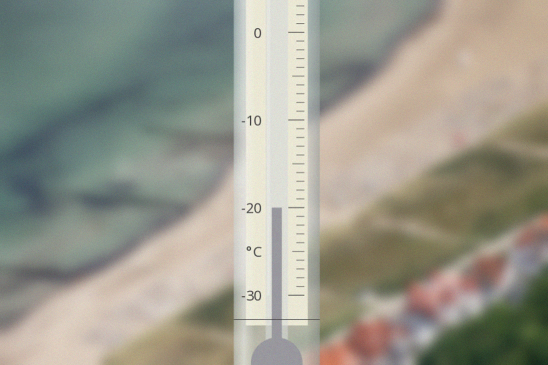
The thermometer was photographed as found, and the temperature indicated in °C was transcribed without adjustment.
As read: -20 °C
